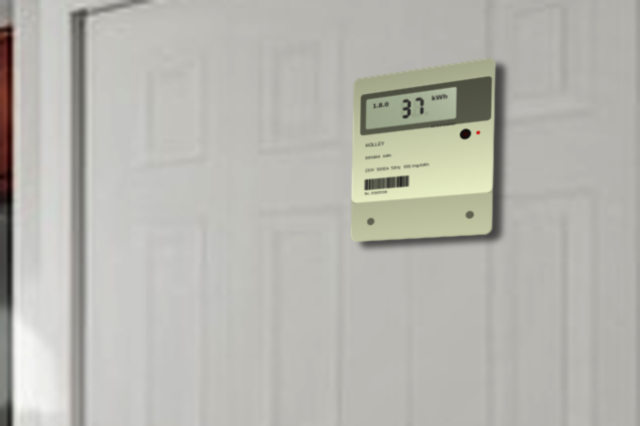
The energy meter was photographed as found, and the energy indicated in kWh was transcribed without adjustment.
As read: 37 kWh
